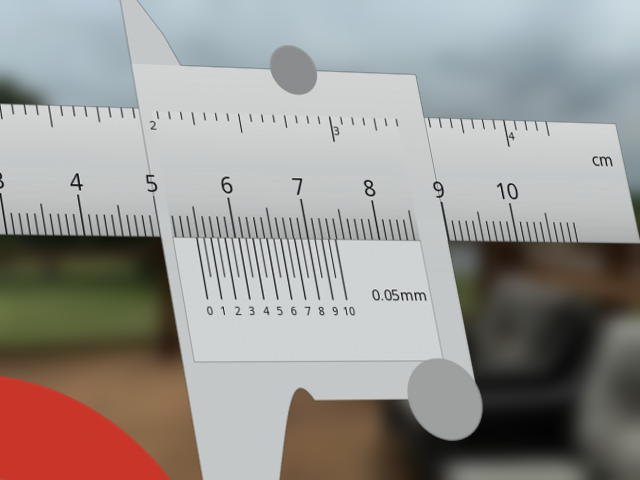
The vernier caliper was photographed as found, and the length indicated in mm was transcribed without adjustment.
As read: 54.8 mm
